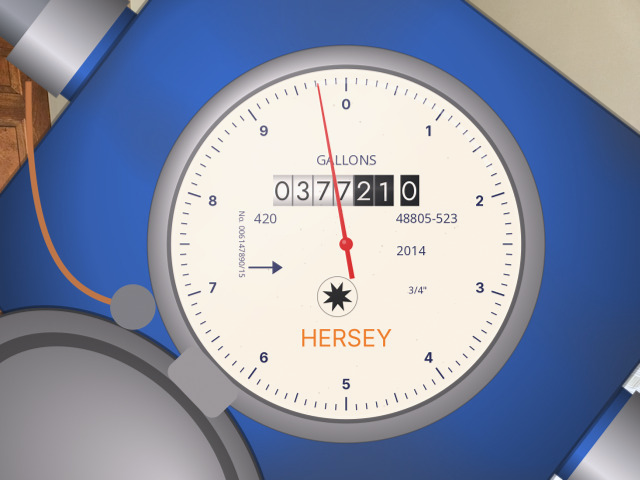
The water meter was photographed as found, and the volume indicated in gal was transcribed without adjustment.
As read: 377209.7 gal
